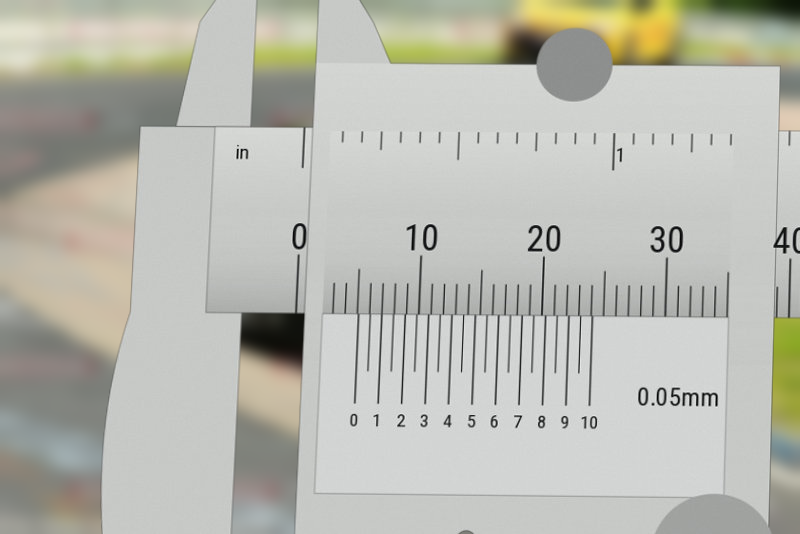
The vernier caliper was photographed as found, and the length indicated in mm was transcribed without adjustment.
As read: 5.1 mm
